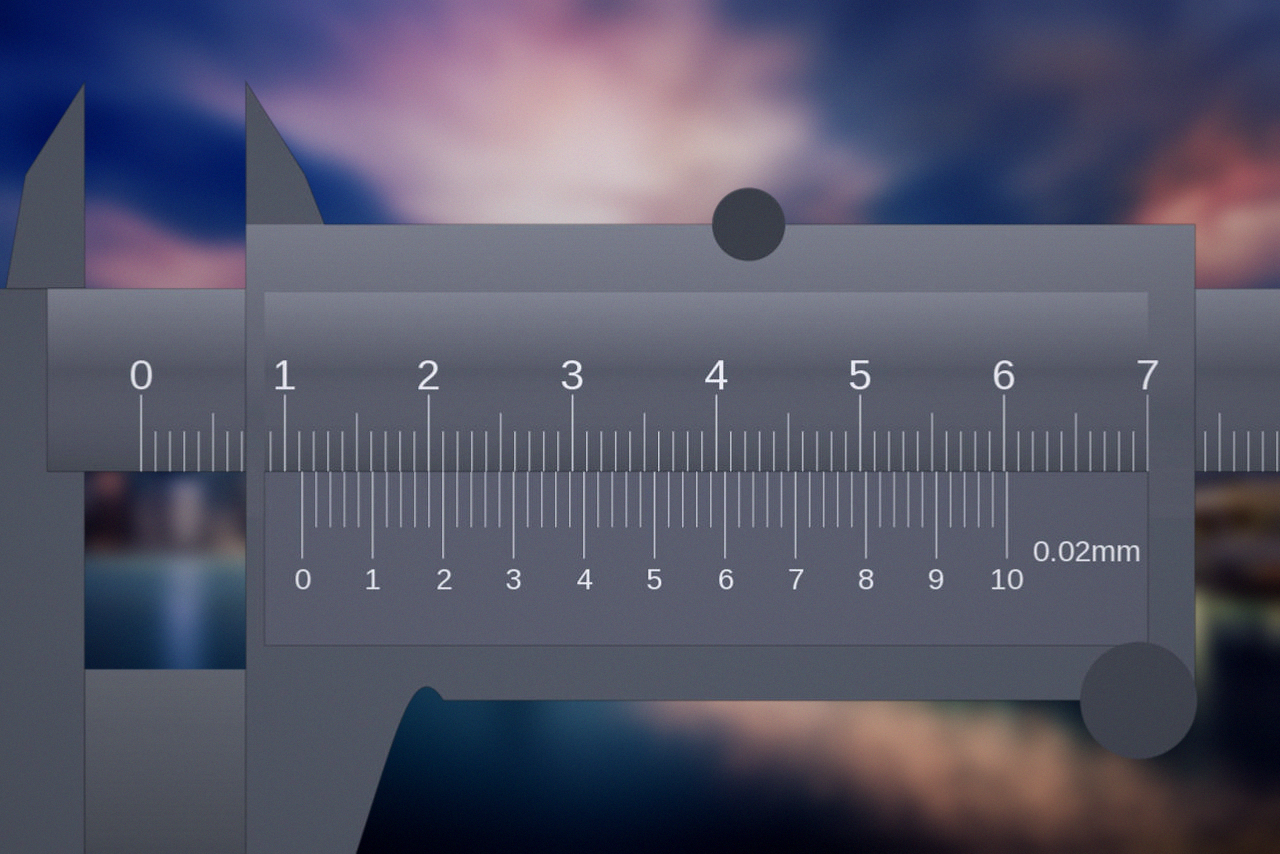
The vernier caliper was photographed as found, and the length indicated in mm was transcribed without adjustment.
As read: 11.2 mm
